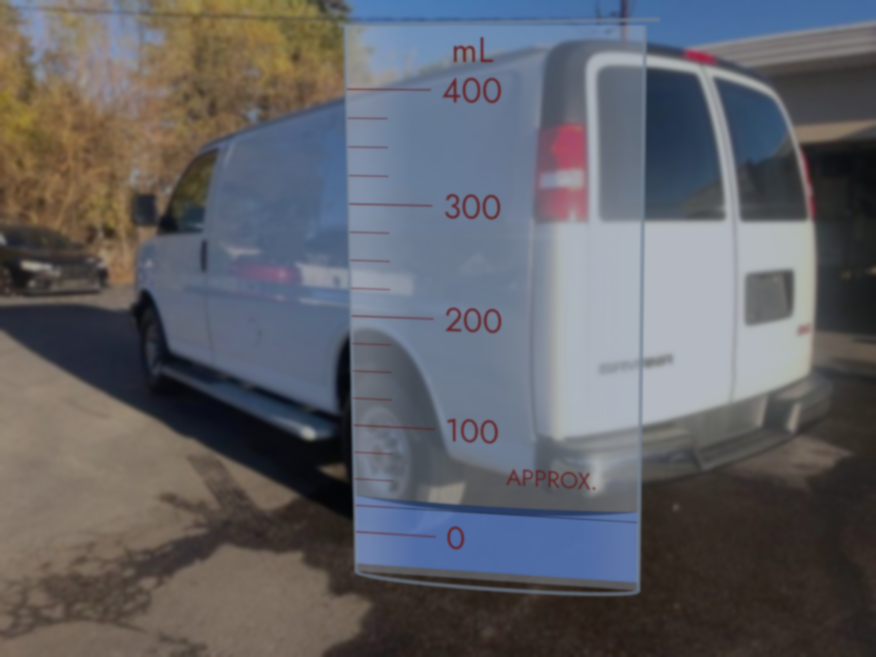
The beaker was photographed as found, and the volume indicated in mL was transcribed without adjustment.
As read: 25 mL
